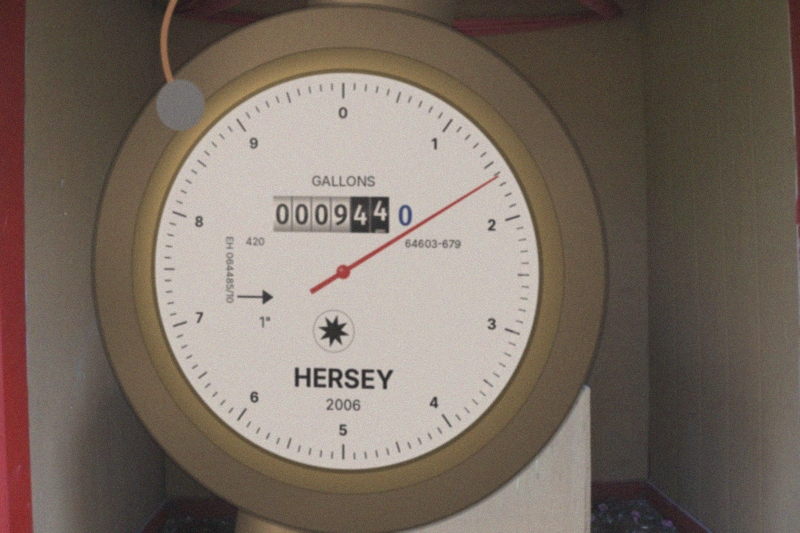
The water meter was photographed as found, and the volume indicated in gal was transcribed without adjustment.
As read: 9441.6 gal
